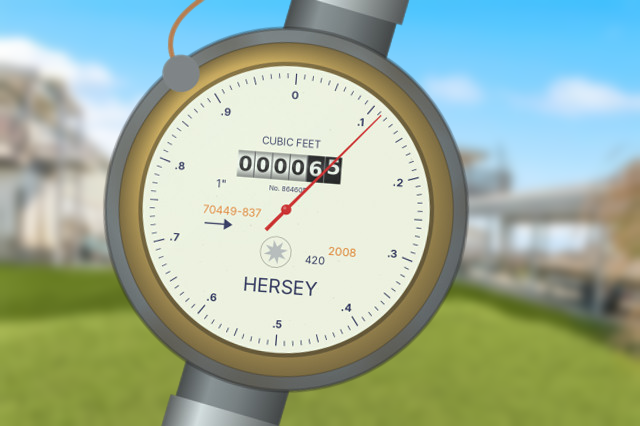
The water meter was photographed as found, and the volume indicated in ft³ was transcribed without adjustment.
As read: 65.11 ft³
